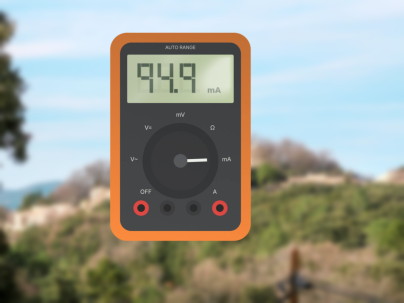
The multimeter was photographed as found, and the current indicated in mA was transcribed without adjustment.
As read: 94.9 mA
